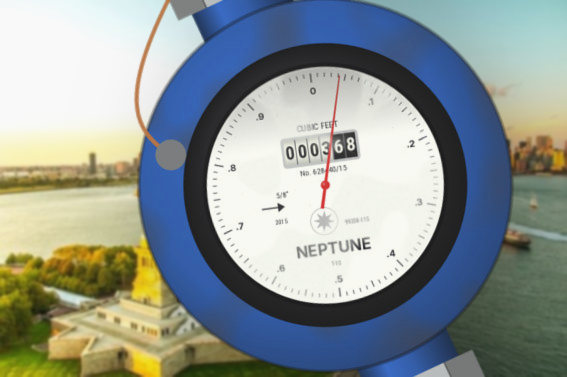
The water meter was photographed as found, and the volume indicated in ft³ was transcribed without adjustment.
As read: 368.04 ft³
